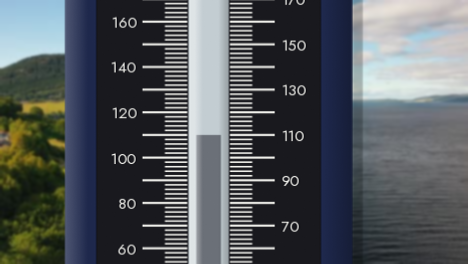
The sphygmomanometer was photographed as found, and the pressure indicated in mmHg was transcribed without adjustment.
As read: 110 mmHg
